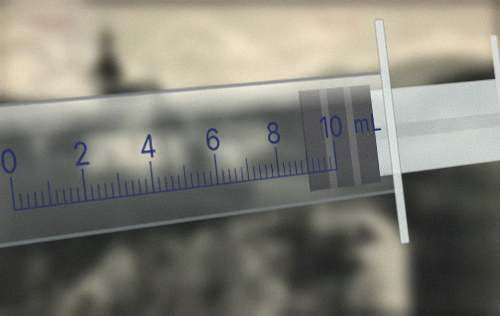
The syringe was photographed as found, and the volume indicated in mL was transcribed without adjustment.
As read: 9 mL
